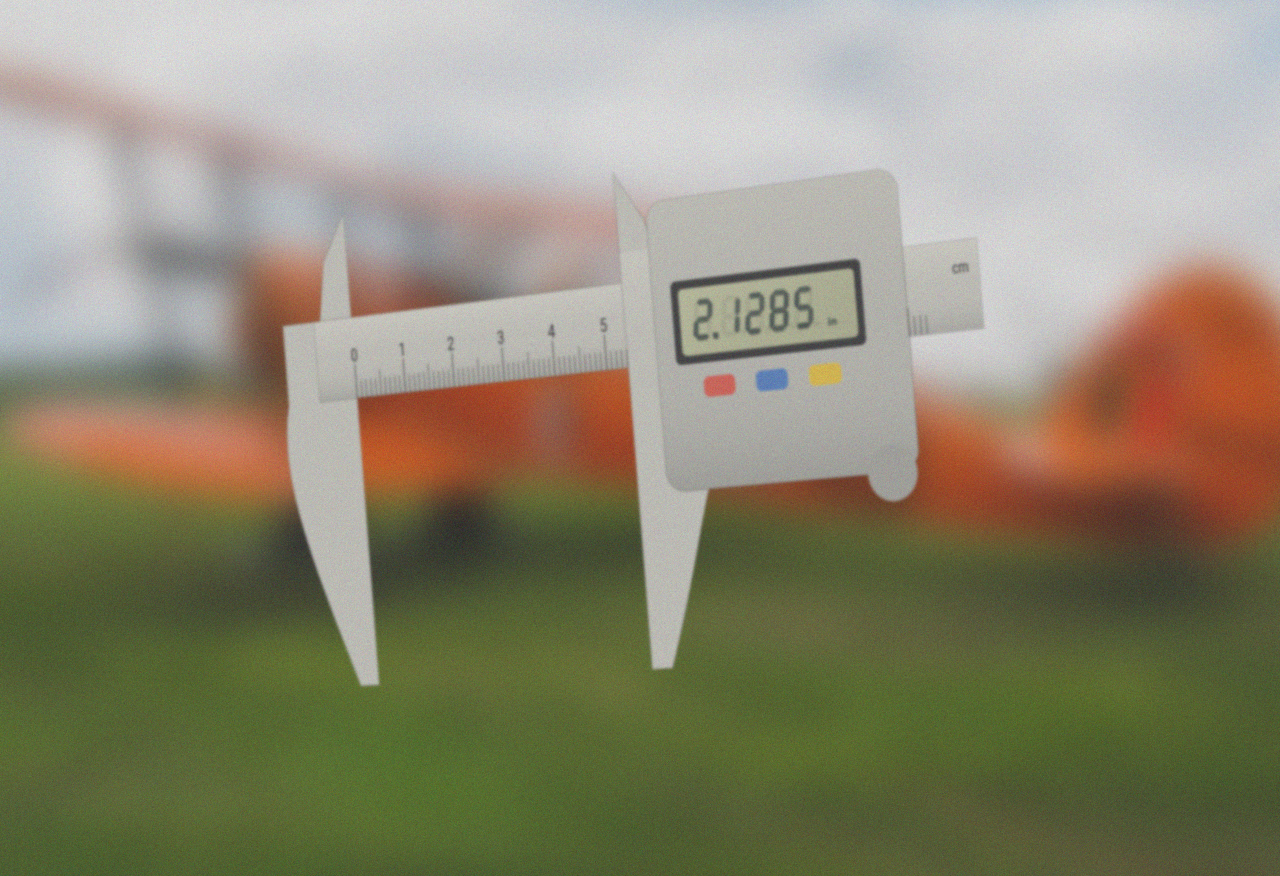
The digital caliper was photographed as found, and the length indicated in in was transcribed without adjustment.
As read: 2.1285 in
